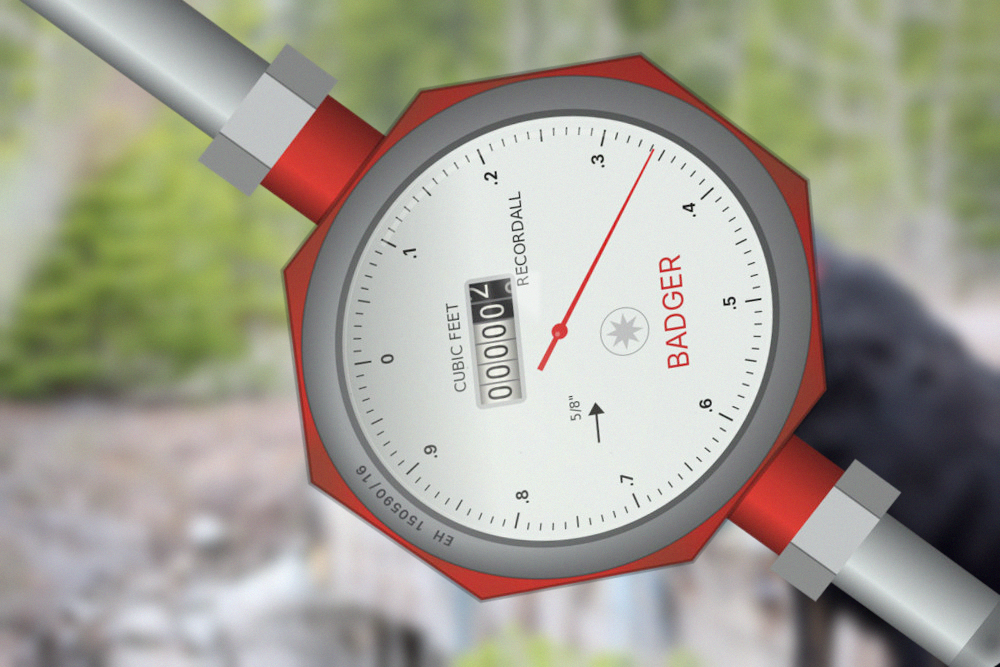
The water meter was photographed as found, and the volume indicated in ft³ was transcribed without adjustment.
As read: 2.34 ft³
